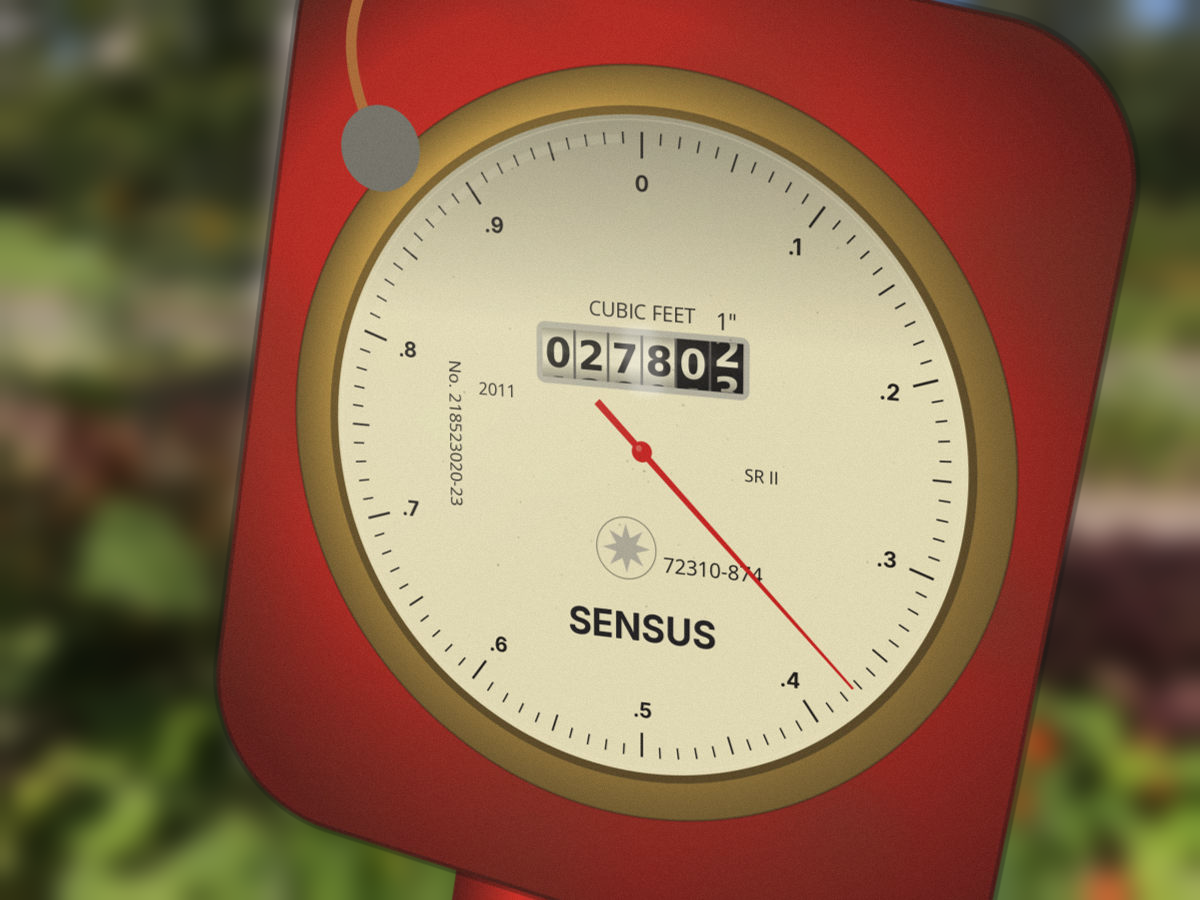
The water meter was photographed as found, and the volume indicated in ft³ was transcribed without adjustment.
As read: 27802.37 ft³
